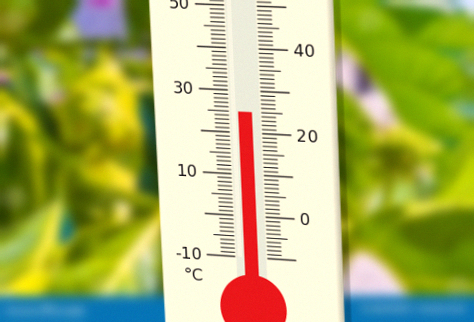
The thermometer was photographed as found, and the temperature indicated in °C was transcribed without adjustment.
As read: 25 °C
